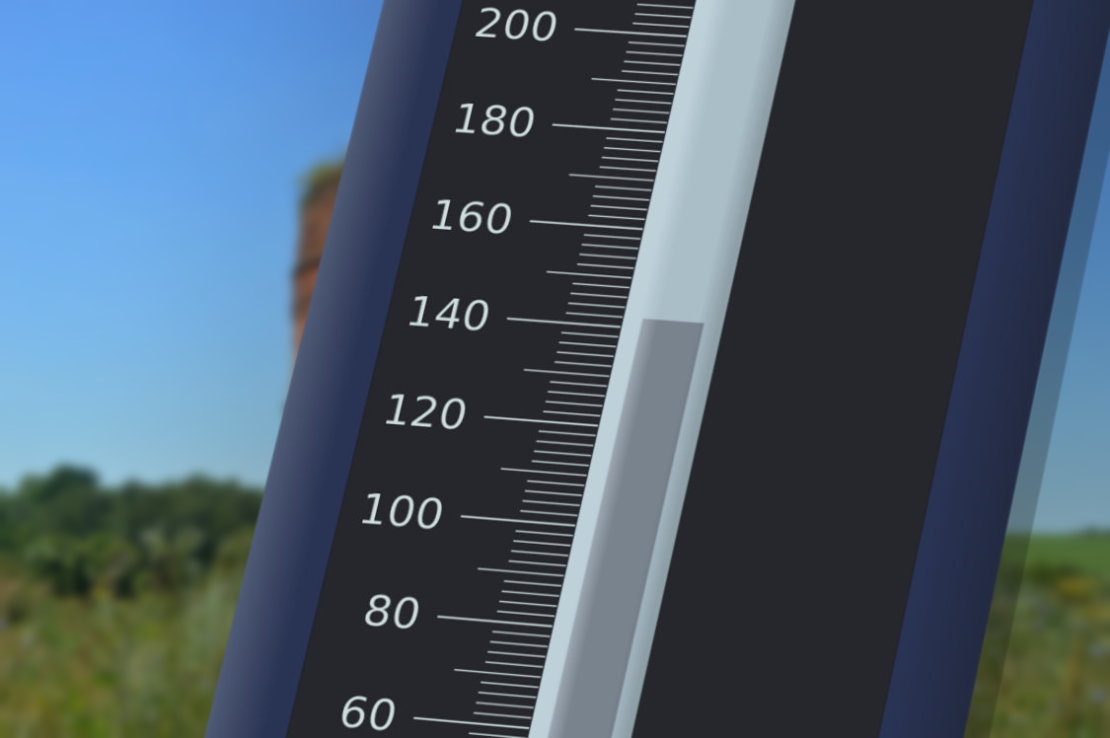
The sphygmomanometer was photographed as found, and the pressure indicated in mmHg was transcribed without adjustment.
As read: 142 mmHg
